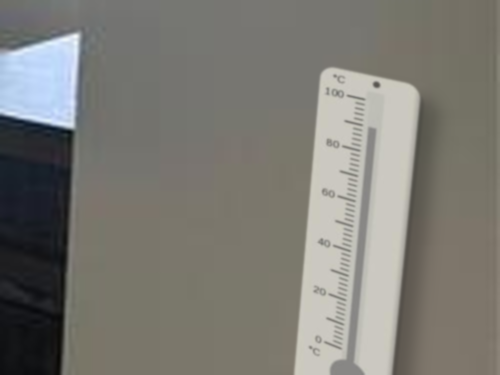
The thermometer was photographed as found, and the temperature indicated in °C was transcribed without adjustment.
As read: 90 °C
